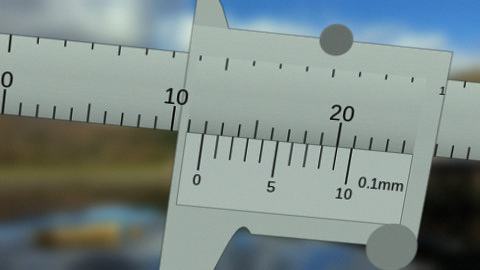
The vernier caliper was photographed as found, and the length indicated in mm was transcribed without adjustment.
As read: 11.9 mm
